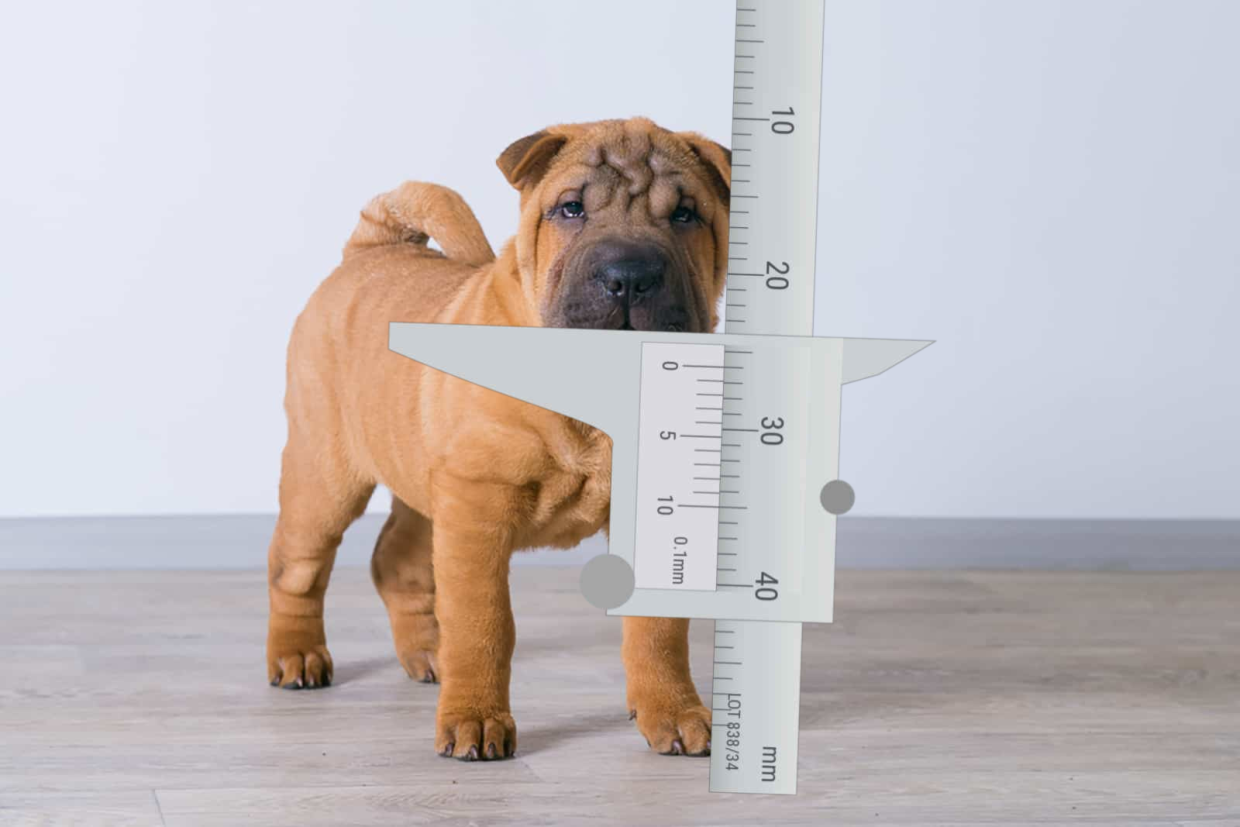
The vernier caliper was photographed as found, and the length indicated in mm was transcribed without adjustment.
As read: 26.0 mm
